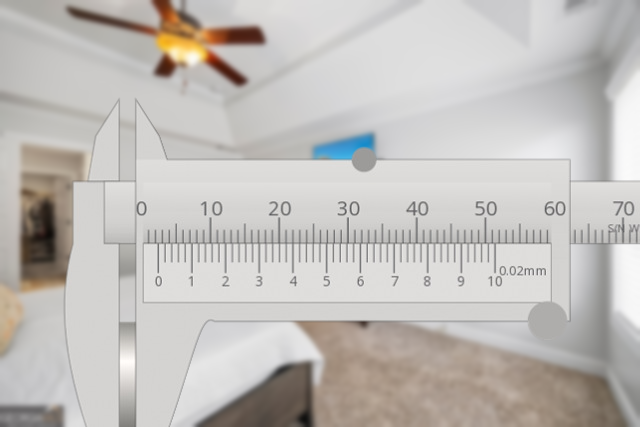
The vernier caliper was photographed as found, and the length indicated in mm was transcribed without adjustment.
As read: 2.4 mm
